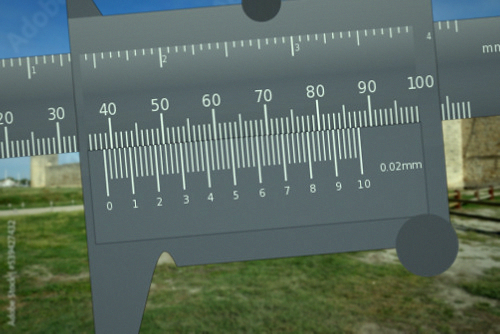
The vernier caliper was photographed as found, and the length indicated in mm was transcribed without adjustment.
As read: 38.5 mm
